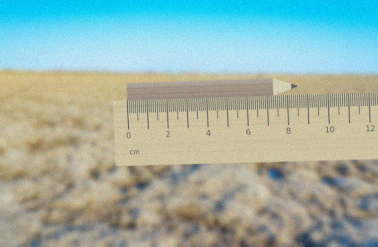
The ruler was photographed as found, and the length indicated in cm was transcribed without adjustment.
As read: 8.5 cm
